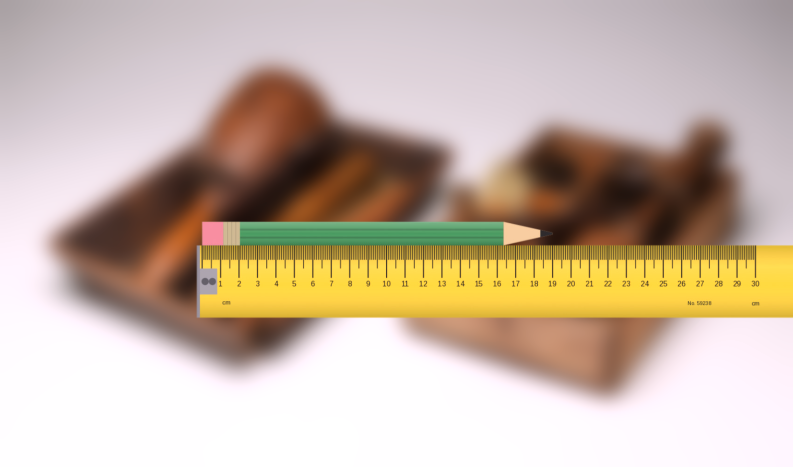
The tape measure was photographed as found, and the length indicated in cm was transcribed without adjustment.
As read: 19 cm
